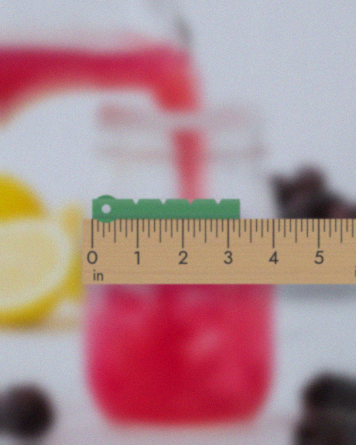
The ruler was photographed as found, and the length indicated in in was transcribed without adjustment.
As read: 3.25 in
